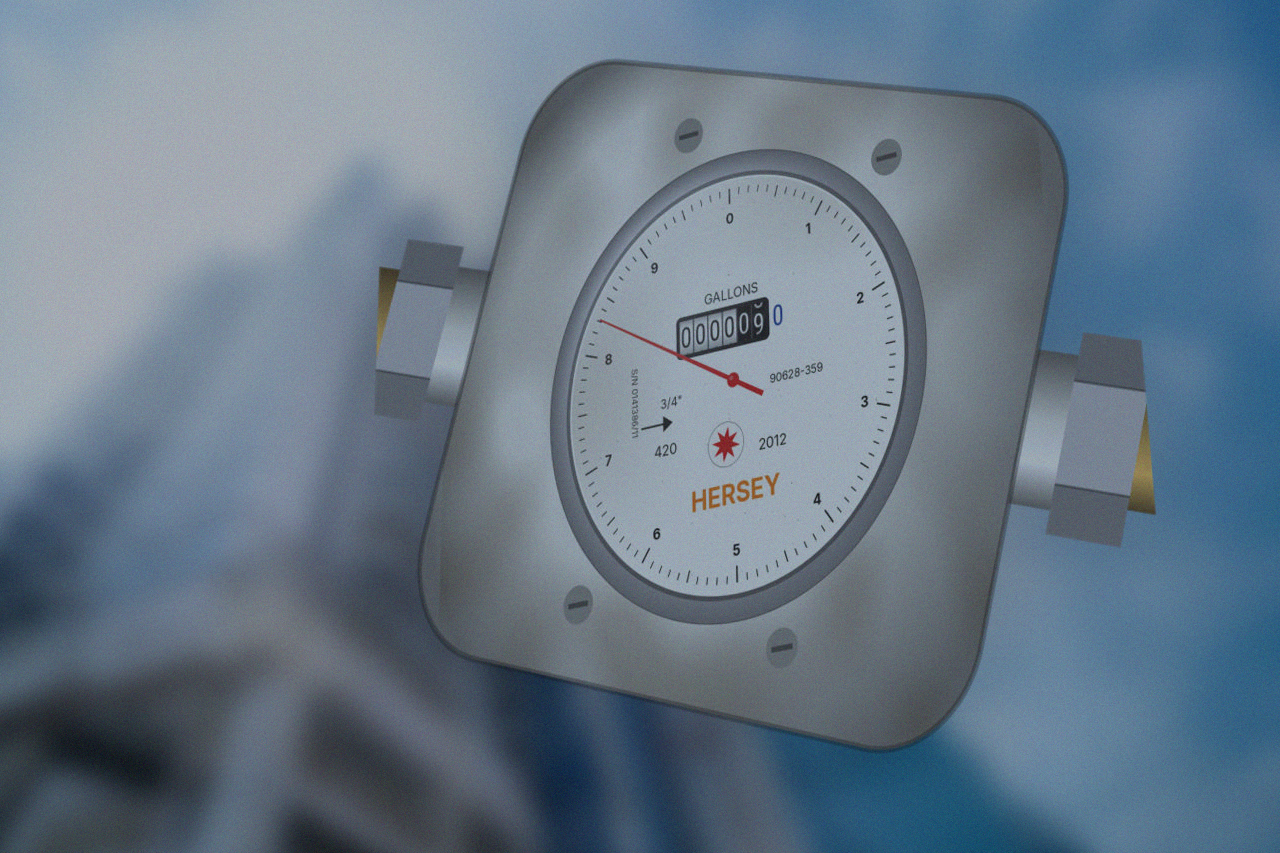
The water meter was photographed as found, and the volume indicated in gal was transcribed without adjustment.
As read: 88.3 gal
